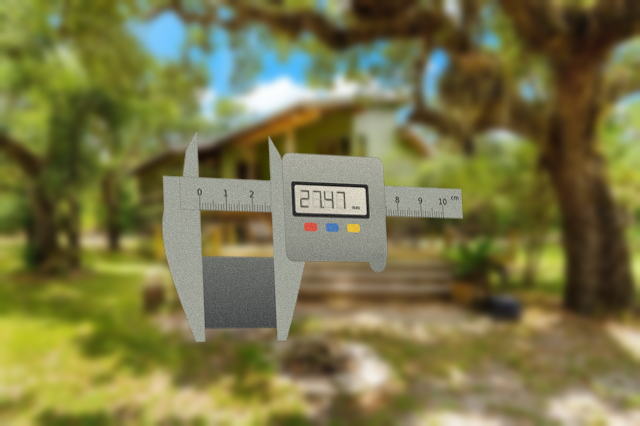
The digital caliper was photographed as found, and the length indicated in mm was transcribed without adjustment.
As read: 27.47 mm
